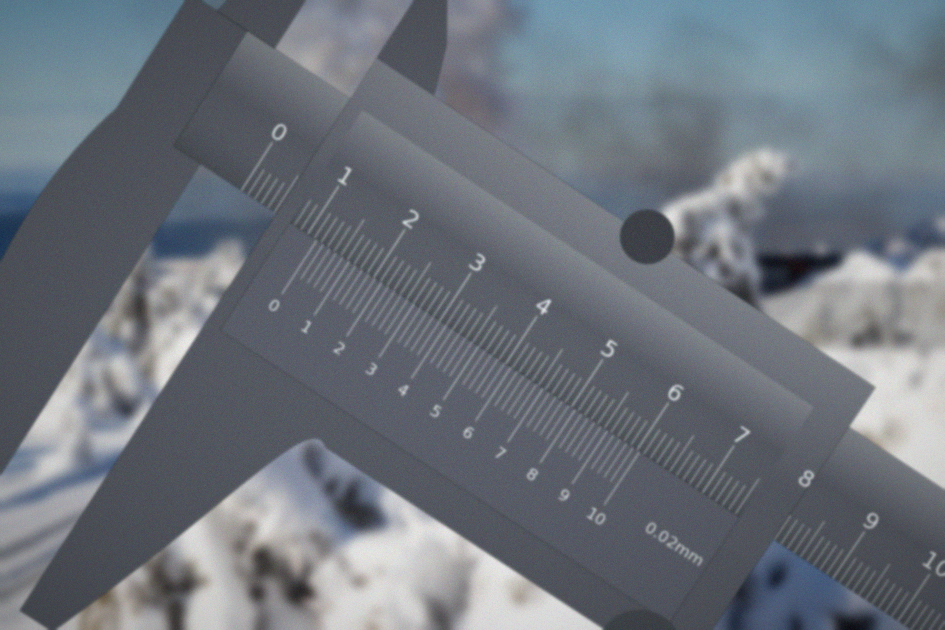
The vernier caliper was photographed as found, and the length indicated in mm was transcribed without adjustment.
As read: 11.4 mm
